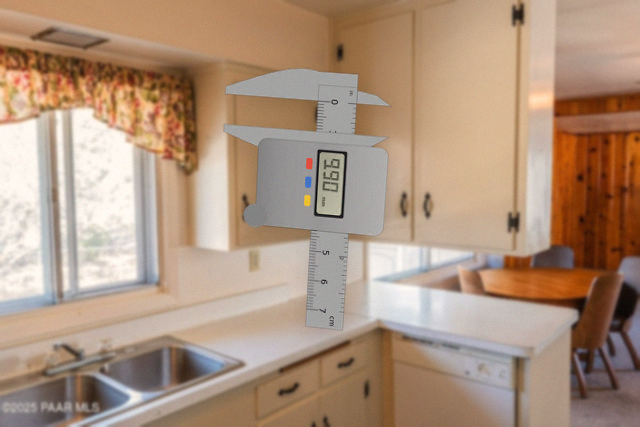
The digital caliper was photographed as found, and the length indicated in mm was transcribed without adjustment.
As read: 9.90 mm
